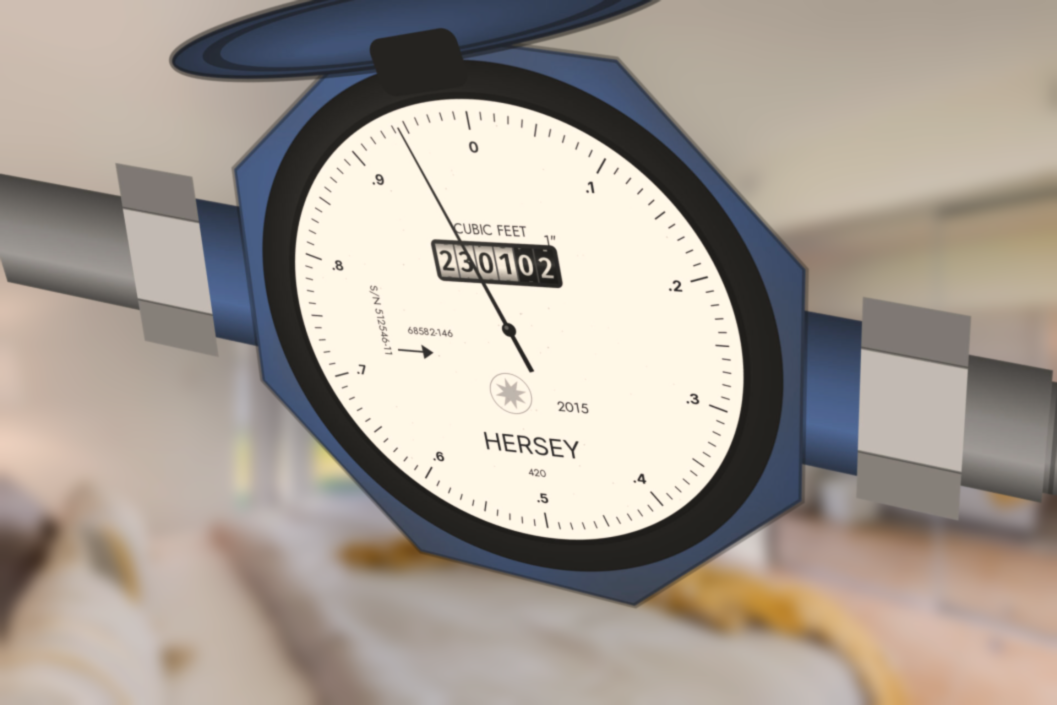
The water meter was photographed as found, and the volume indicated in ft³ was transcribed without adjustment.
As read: 230101.94 ft³
